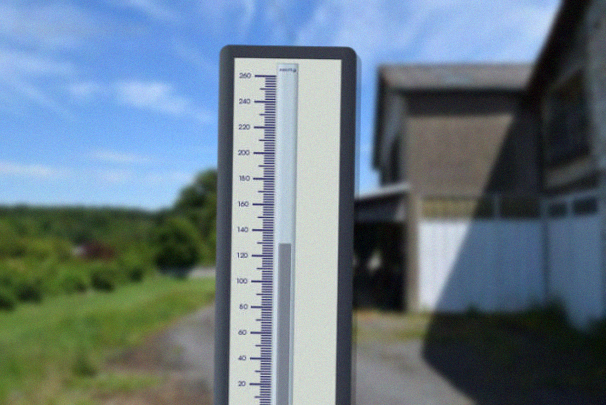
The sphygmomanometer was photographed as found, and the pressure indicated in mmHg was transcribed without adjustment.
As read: 130 mmHg
